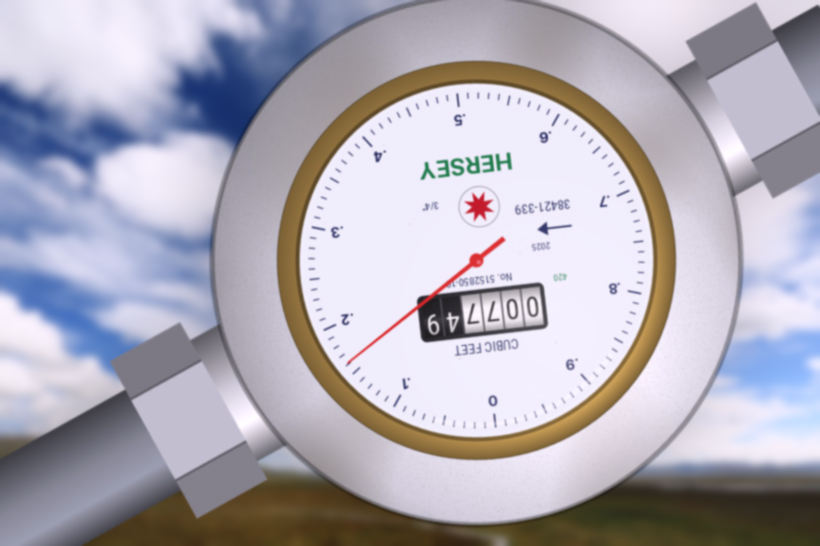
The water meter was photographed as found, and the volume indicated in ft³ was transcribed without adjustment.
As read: 7749.16 ft³
